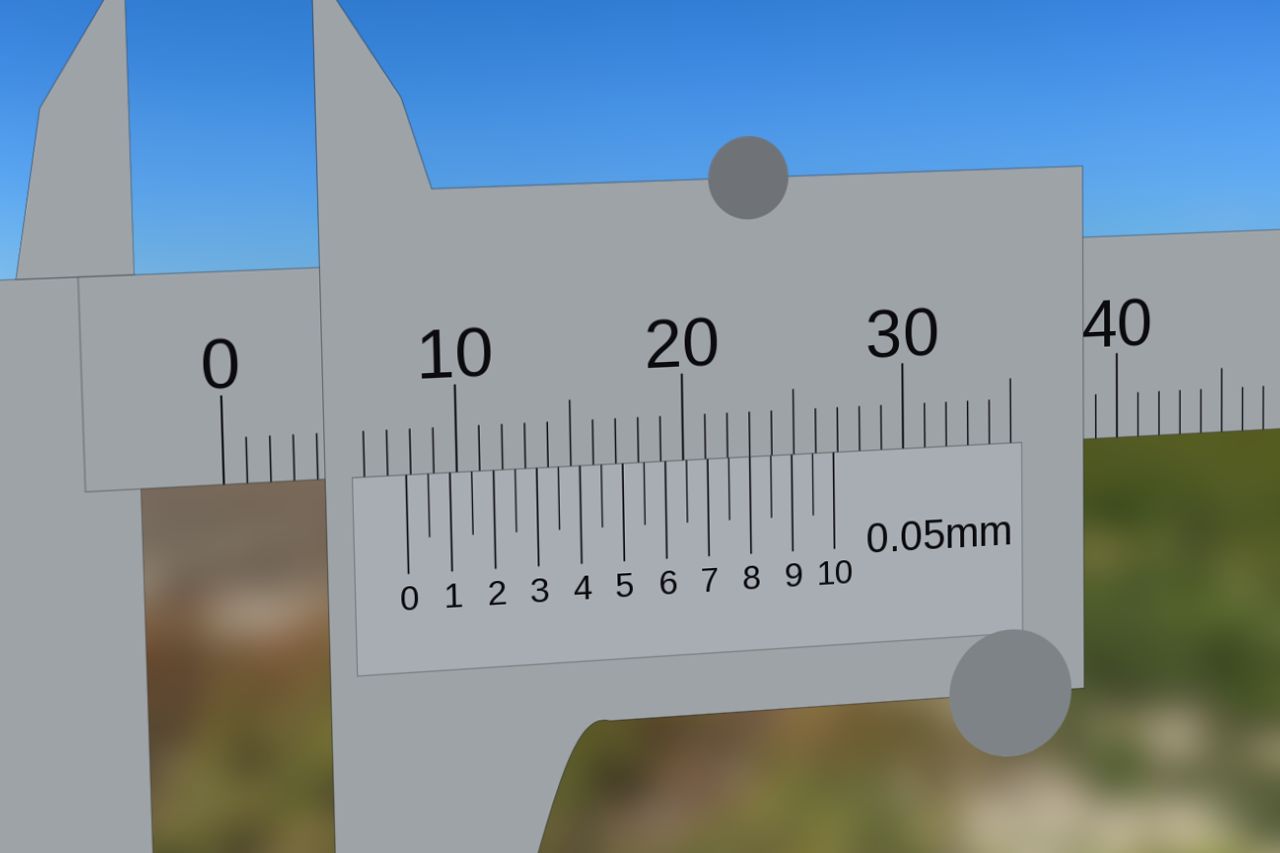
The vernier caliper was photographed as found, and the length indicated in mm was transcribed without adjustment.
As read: 7.8 mm
